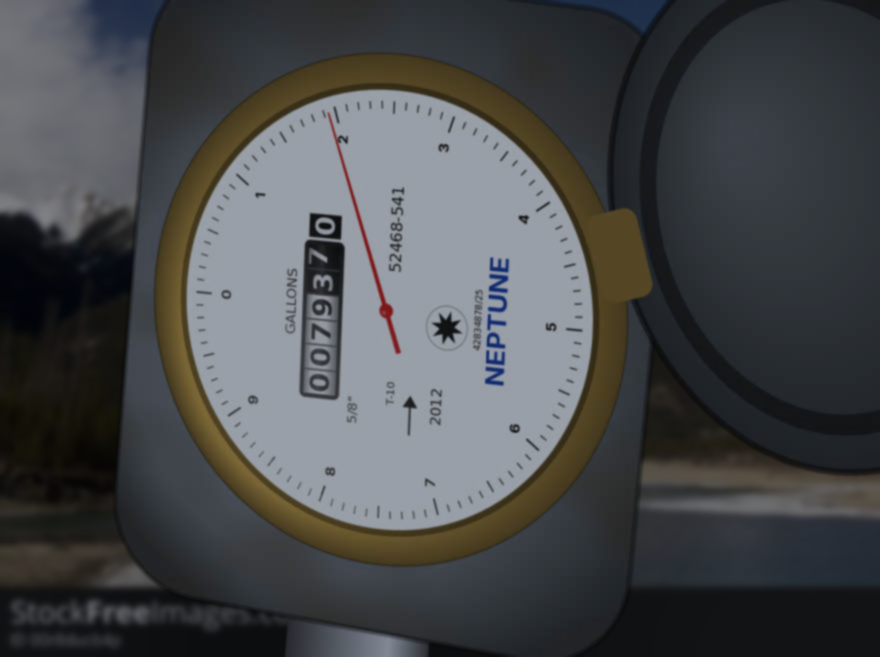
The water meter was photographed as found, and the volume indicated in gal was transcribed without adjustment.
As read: 79371.9 gal
